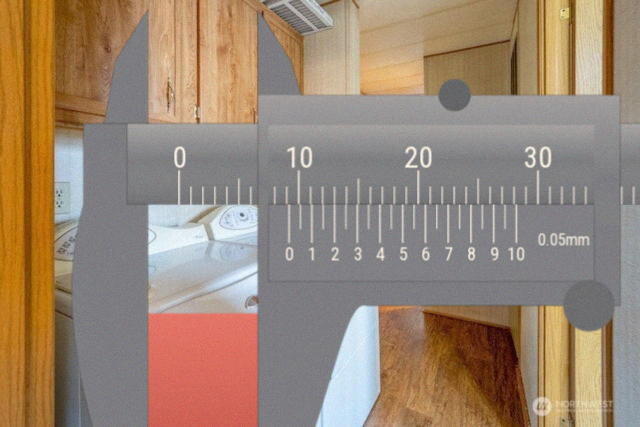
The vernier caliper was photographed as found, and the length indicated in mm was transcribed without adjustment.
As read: 9.2 mm
